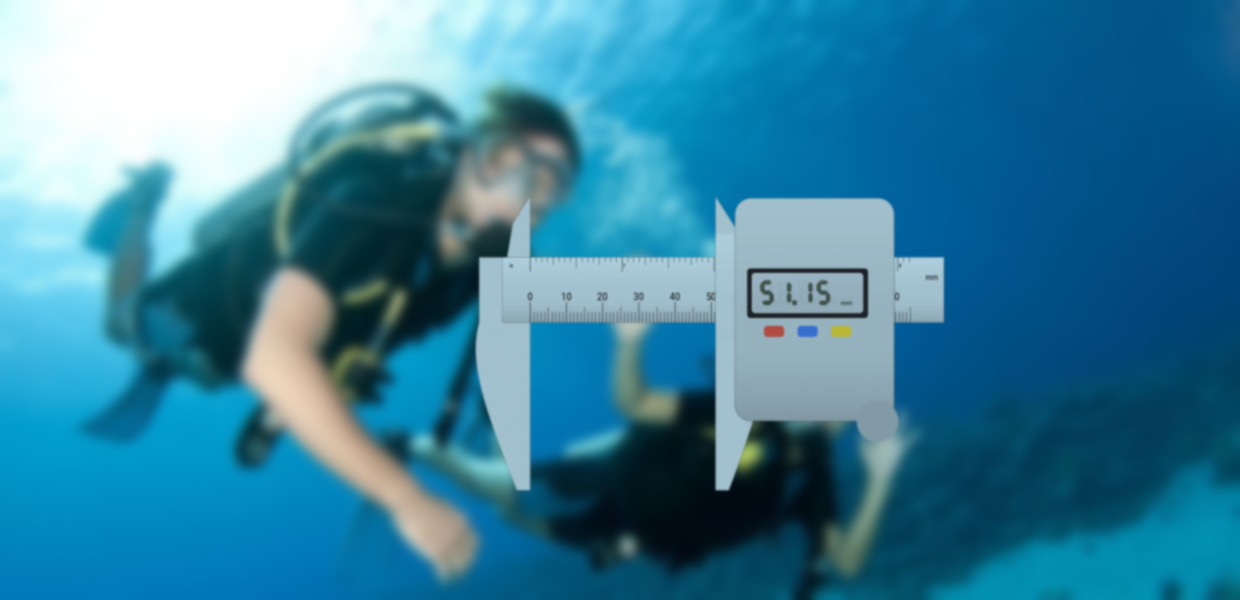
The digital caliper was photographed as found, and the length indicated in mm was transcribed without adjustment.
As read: 51.15 mm
